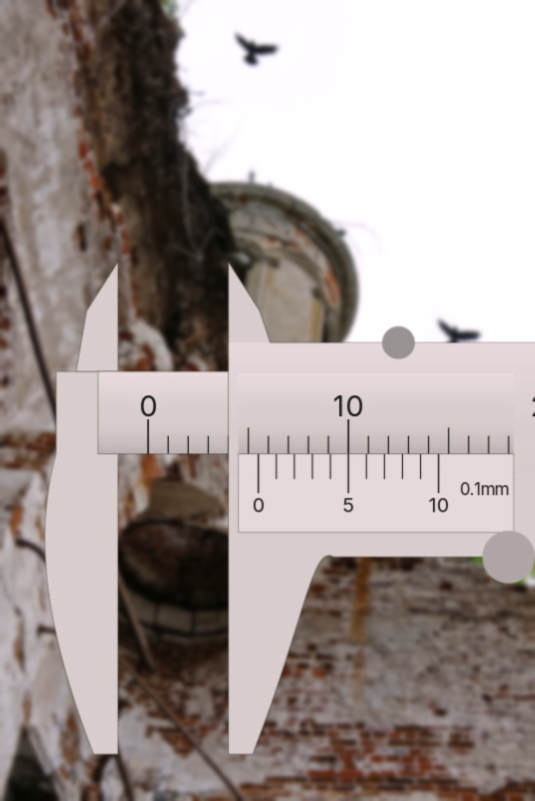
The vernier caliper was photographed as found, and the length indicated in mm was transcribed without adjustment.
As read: 5.5 mm
